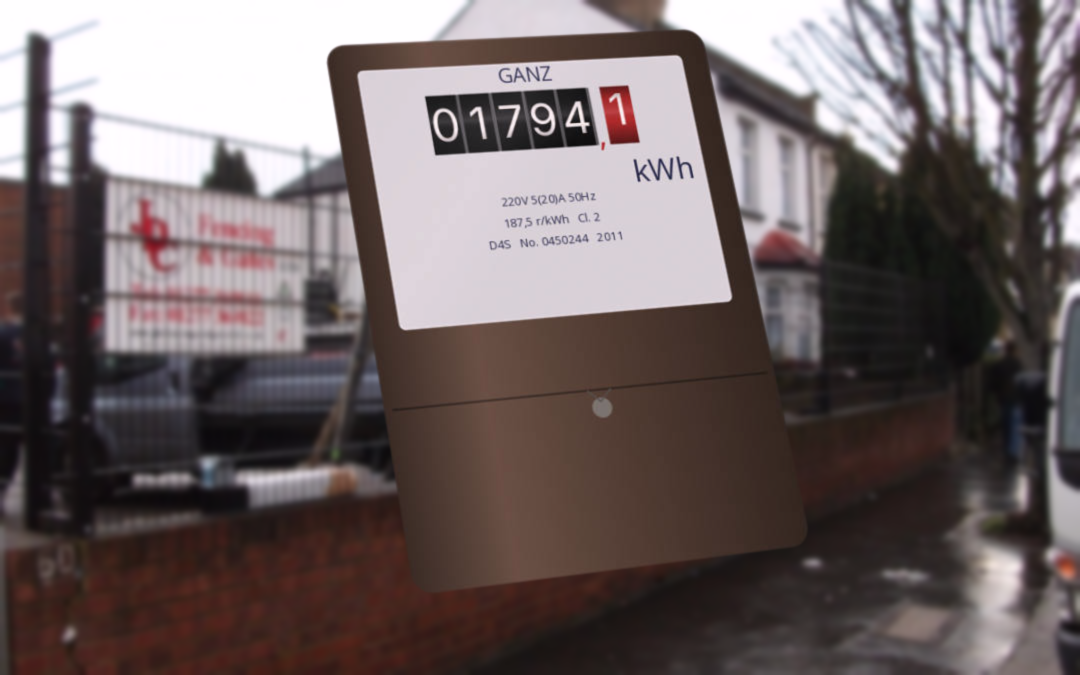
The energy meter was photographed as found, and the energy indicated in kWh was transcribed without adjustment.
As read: 1794.1 kWh
